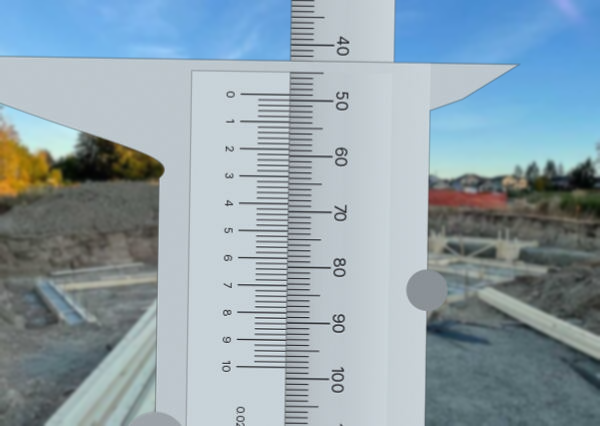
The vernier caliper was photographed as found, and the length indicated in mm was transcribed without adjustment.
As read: 49.0 mm
